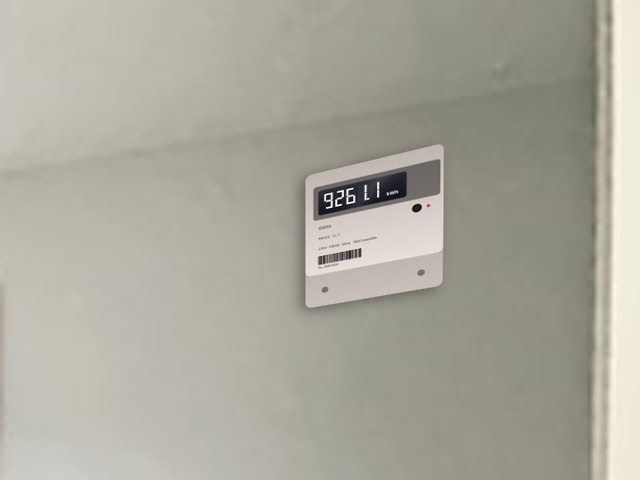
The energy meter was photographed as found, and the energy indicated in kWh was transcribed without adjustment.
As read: 9261.1 kWh
